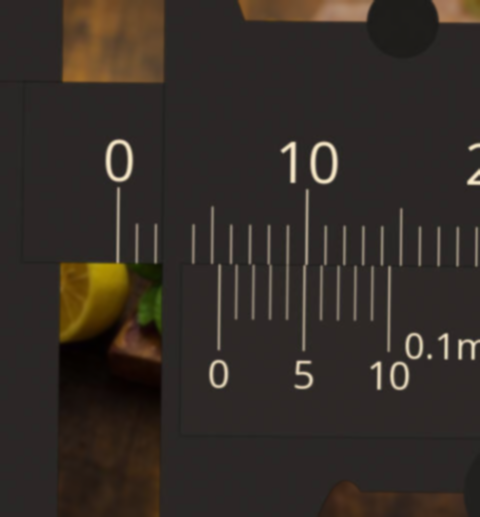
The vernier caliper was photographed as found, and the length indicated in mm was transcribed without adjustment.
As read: 5.4 mm
